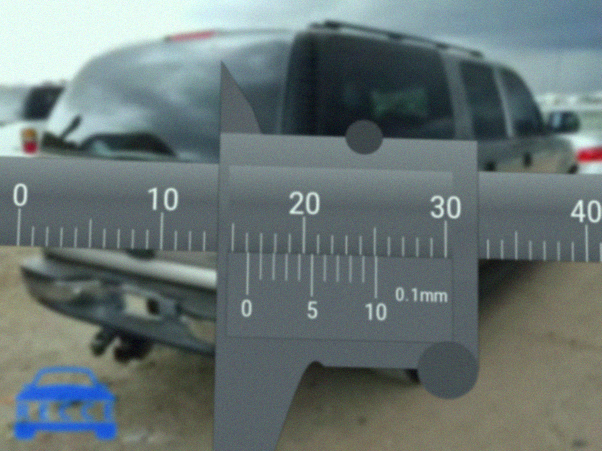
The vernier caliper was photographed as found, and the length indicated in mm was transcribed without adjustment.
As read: 16.1 mm
